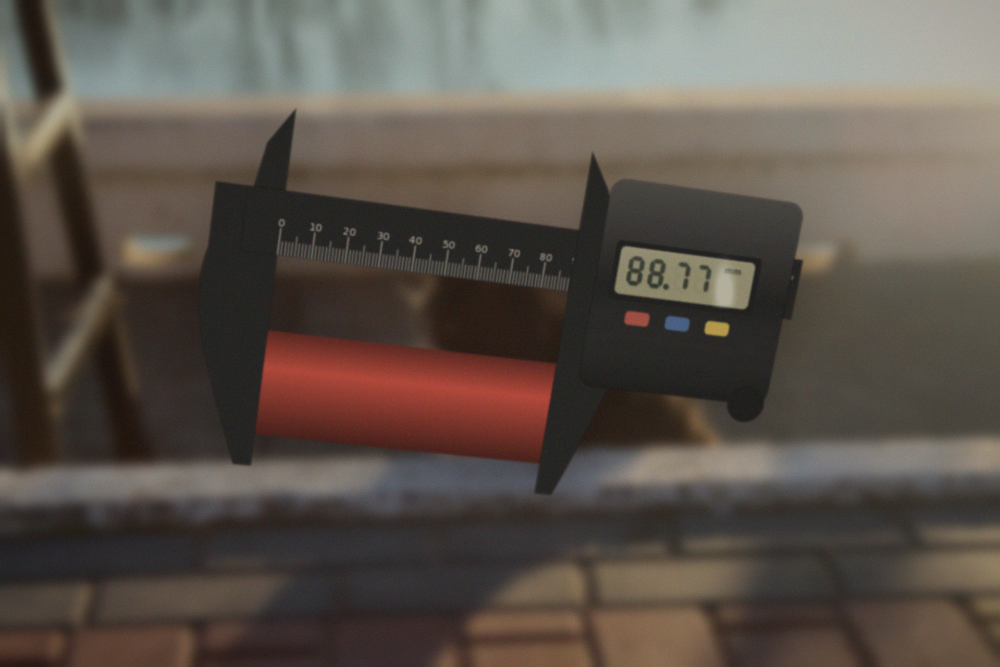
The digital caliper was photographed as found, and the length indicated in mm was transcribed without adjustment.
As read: 88.77 mm
